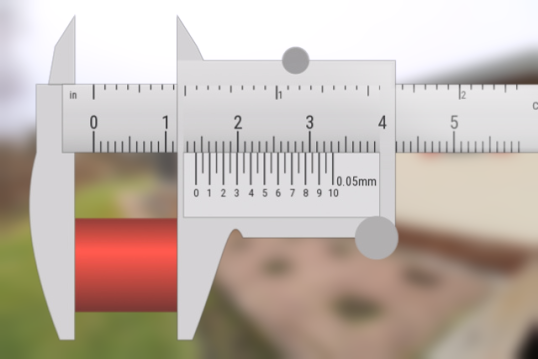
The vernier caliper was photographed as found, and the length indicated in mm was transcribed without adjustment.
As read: 14.2 mm
